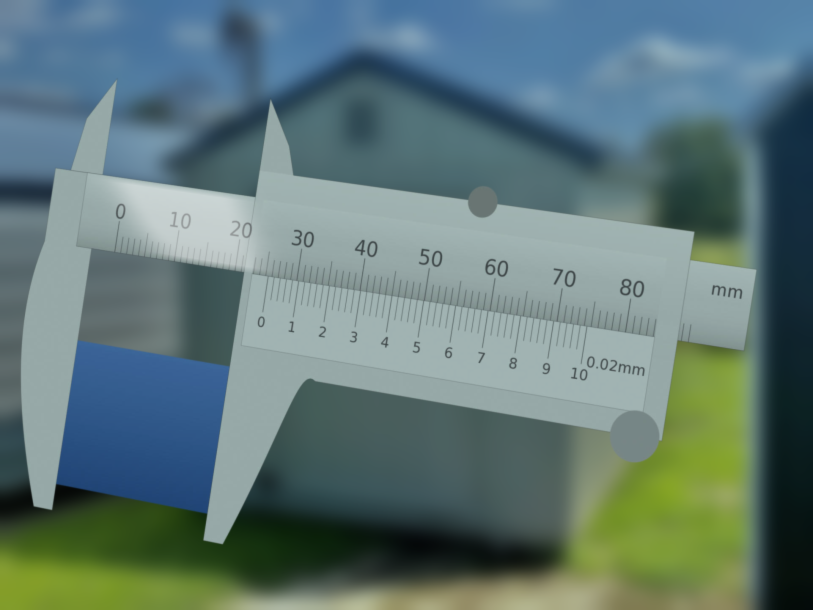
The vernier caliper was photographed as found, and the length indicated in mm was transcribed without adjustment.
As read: 25.4 mm
